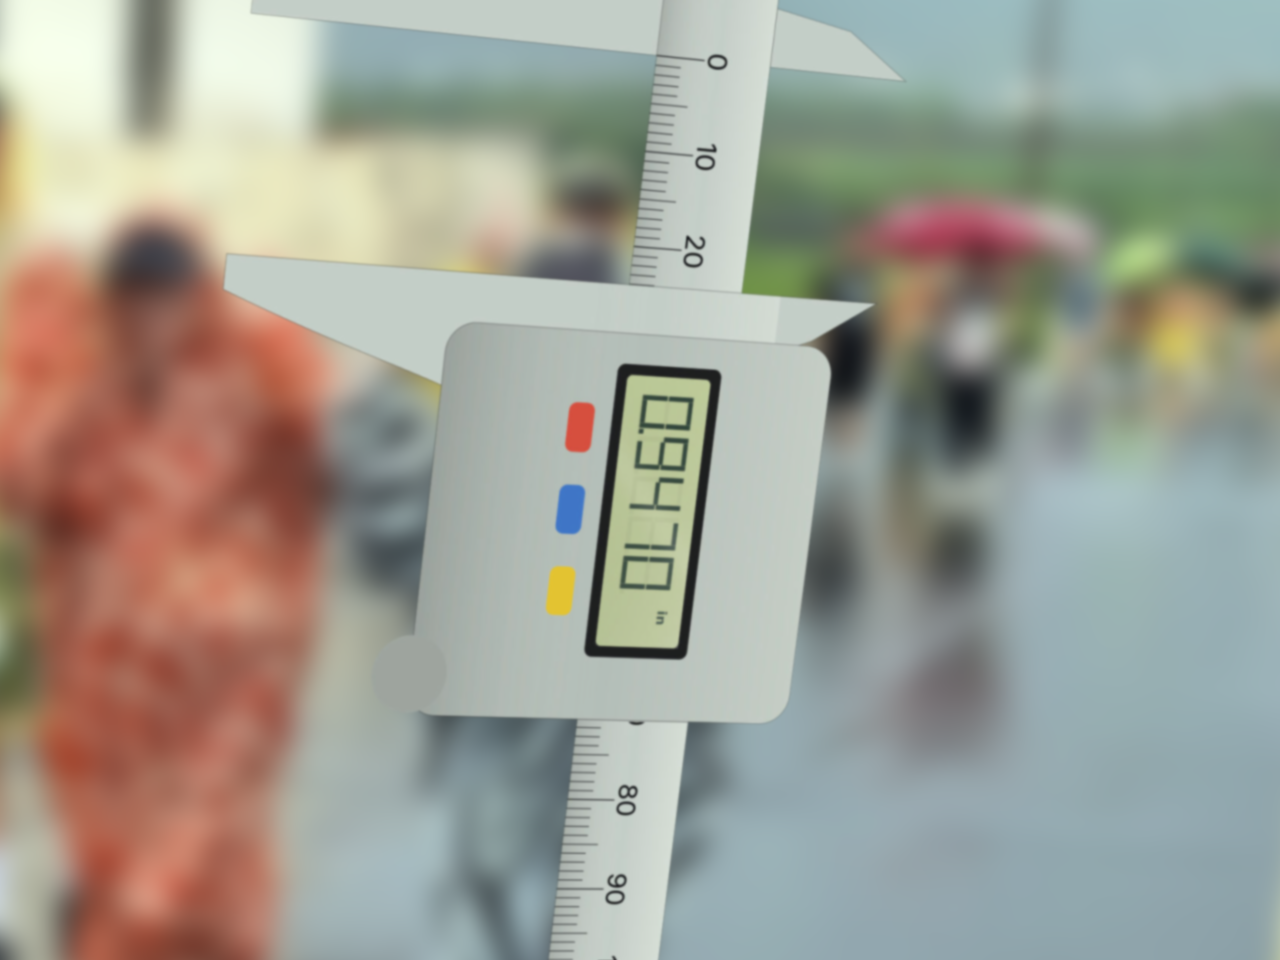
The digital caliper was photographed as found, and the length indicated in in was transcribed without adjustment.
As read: 0.9470 in
